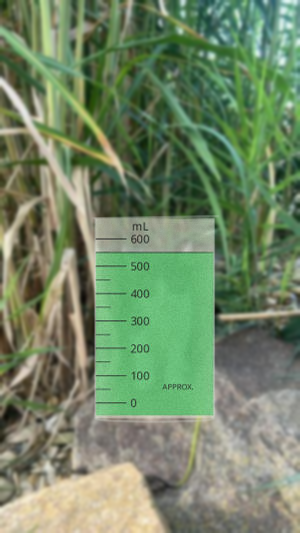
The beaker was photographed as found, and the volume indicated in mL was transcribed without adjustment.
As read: 550 mL
